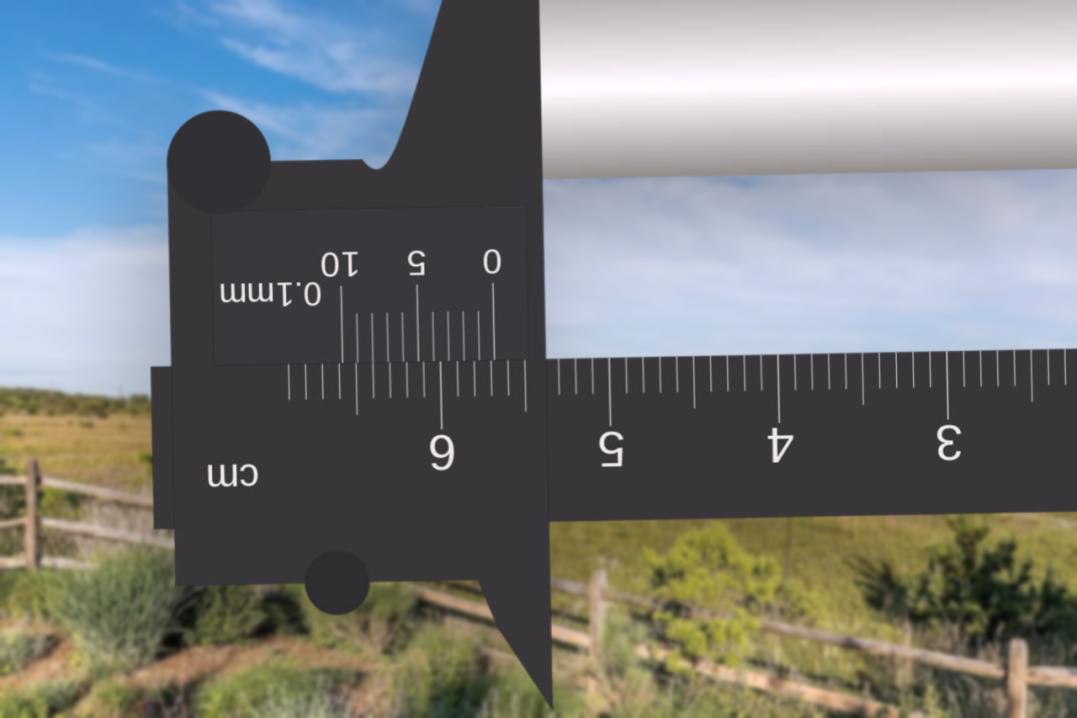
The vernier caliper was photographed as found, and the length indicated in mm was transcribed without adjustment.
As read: 56.8 mm
